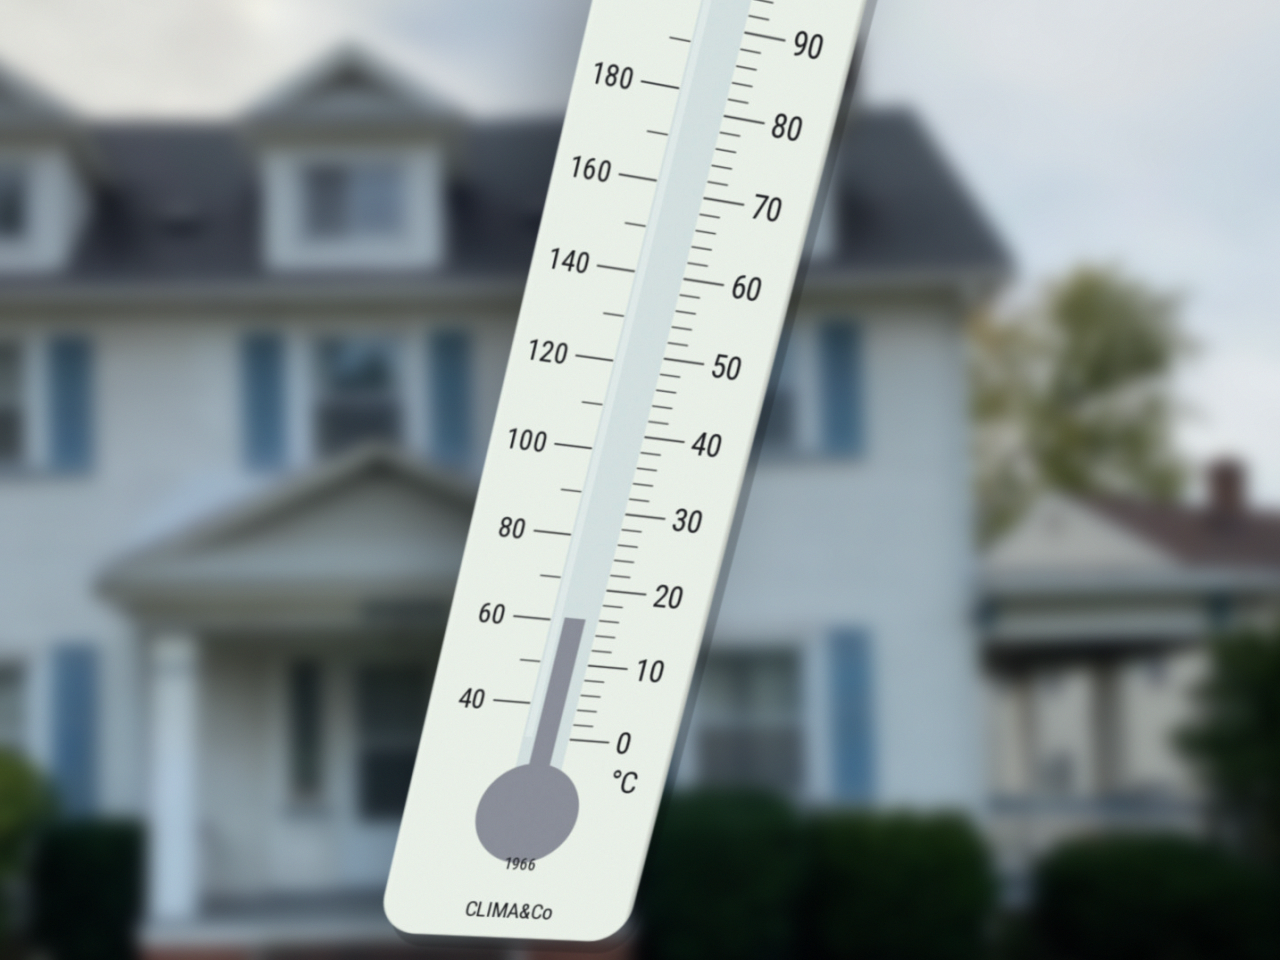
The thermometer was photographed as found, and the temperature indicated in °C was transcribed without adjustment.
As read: 16 °C
